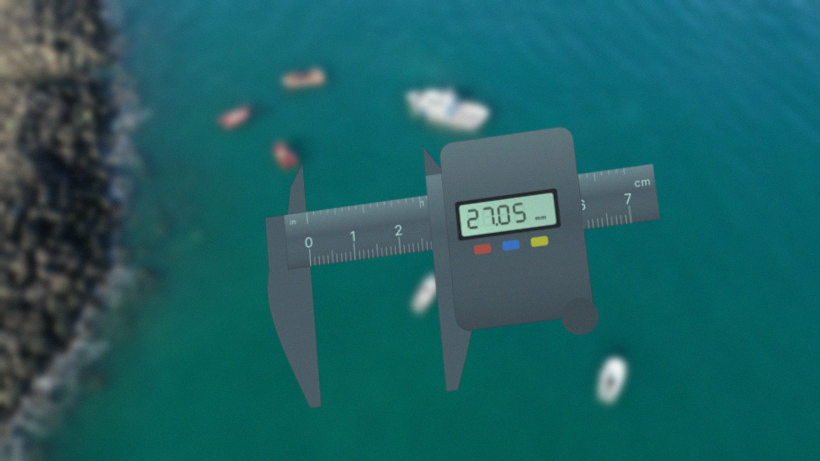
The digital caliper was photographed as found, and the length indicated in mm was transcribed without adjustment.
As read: 27.05 mm
